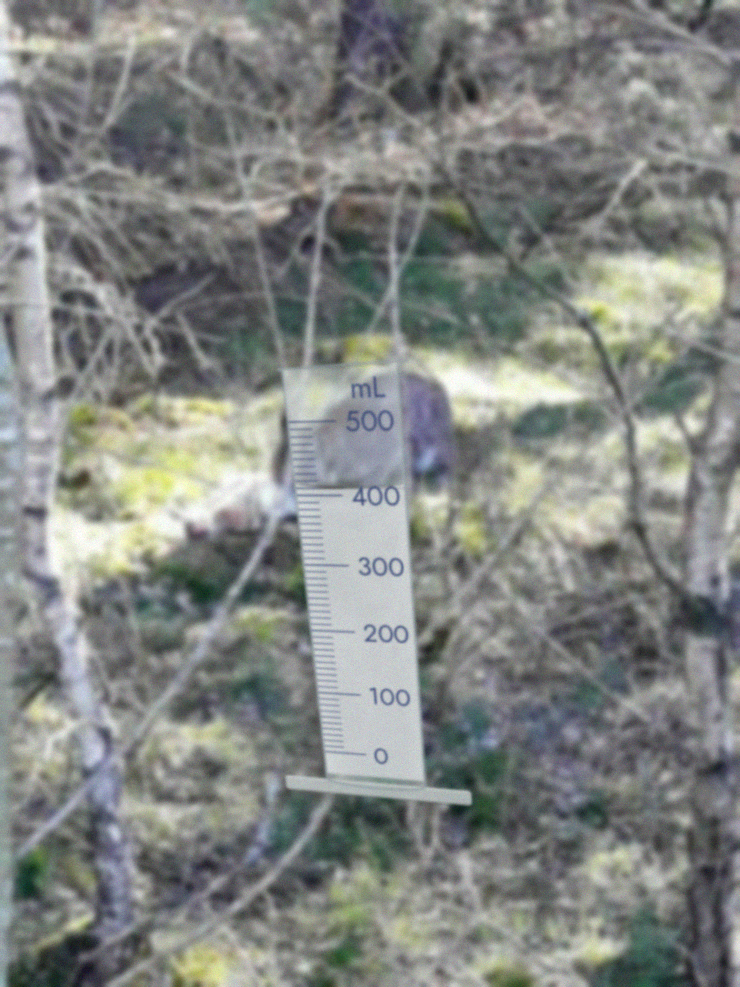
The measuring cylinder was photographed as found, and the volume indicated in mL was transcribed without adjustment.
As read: 410 mL
